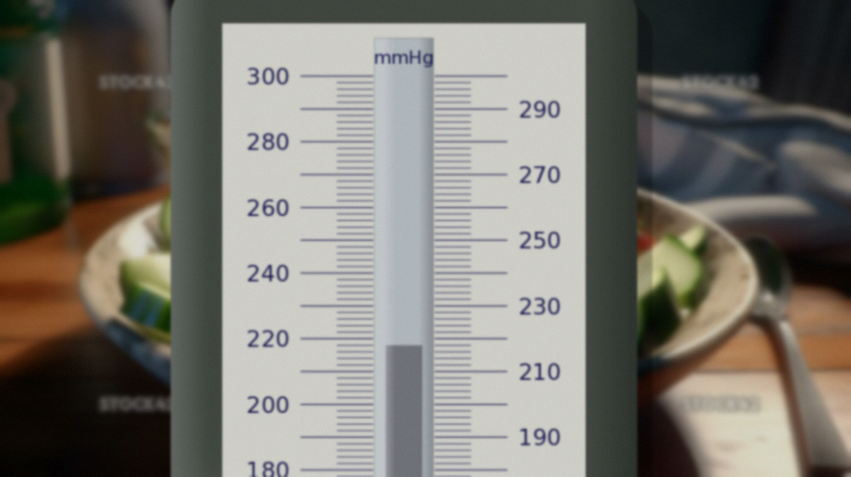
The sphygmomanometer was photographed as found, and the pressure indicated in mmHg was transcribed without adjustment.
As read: 218 mmHg
